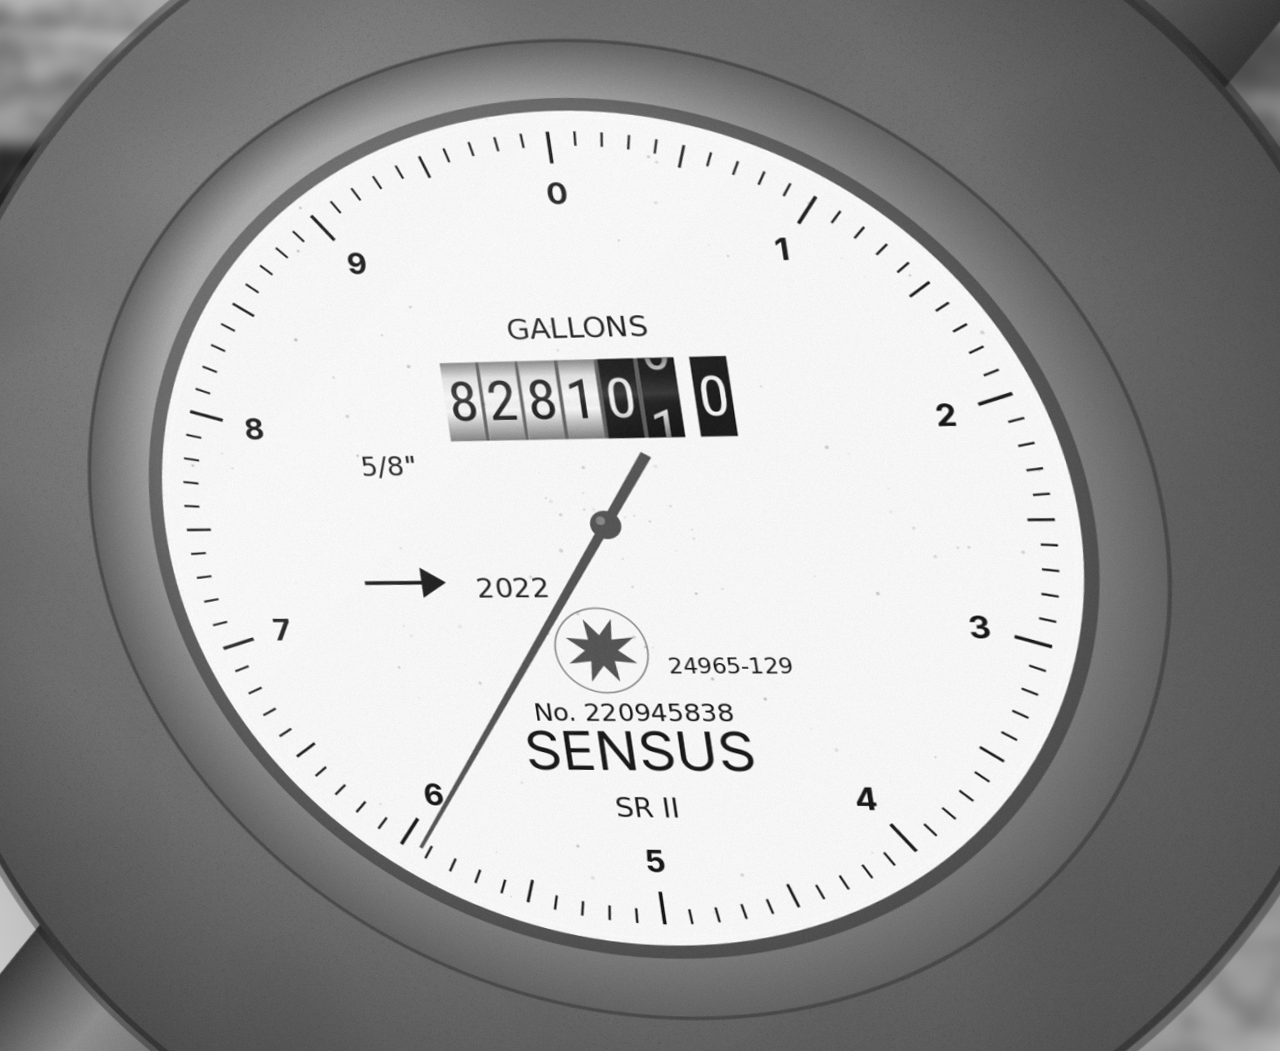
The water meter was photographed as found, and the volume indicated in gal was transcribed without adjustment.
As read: 8281005.9 gal
